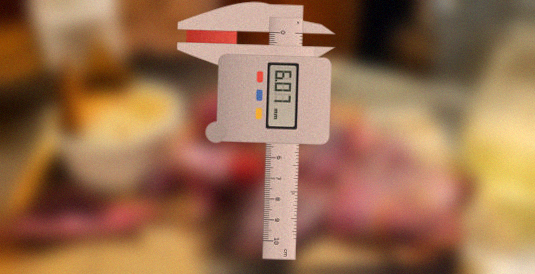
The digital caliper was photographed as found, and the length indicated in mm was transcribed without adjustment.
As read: 6.07 mm
